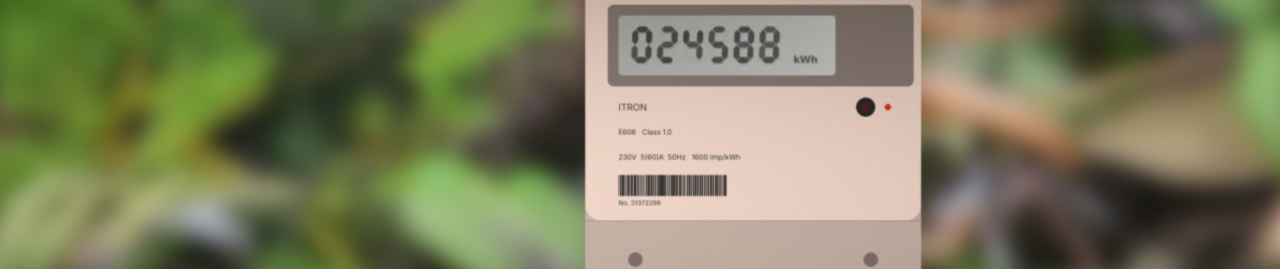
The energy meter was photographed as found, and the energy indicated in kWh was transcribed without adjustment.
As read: 24588 kWh
